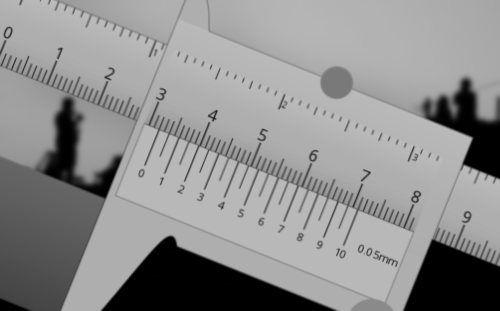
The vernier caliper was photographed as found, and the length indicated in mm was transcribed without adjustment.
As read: 32.0 mm
